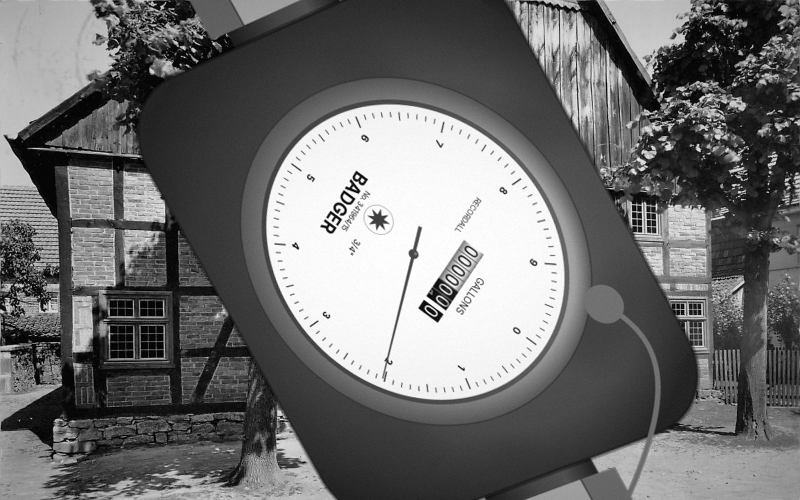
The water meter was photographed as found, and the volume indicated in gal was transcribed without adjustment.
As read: 2.0 gal
